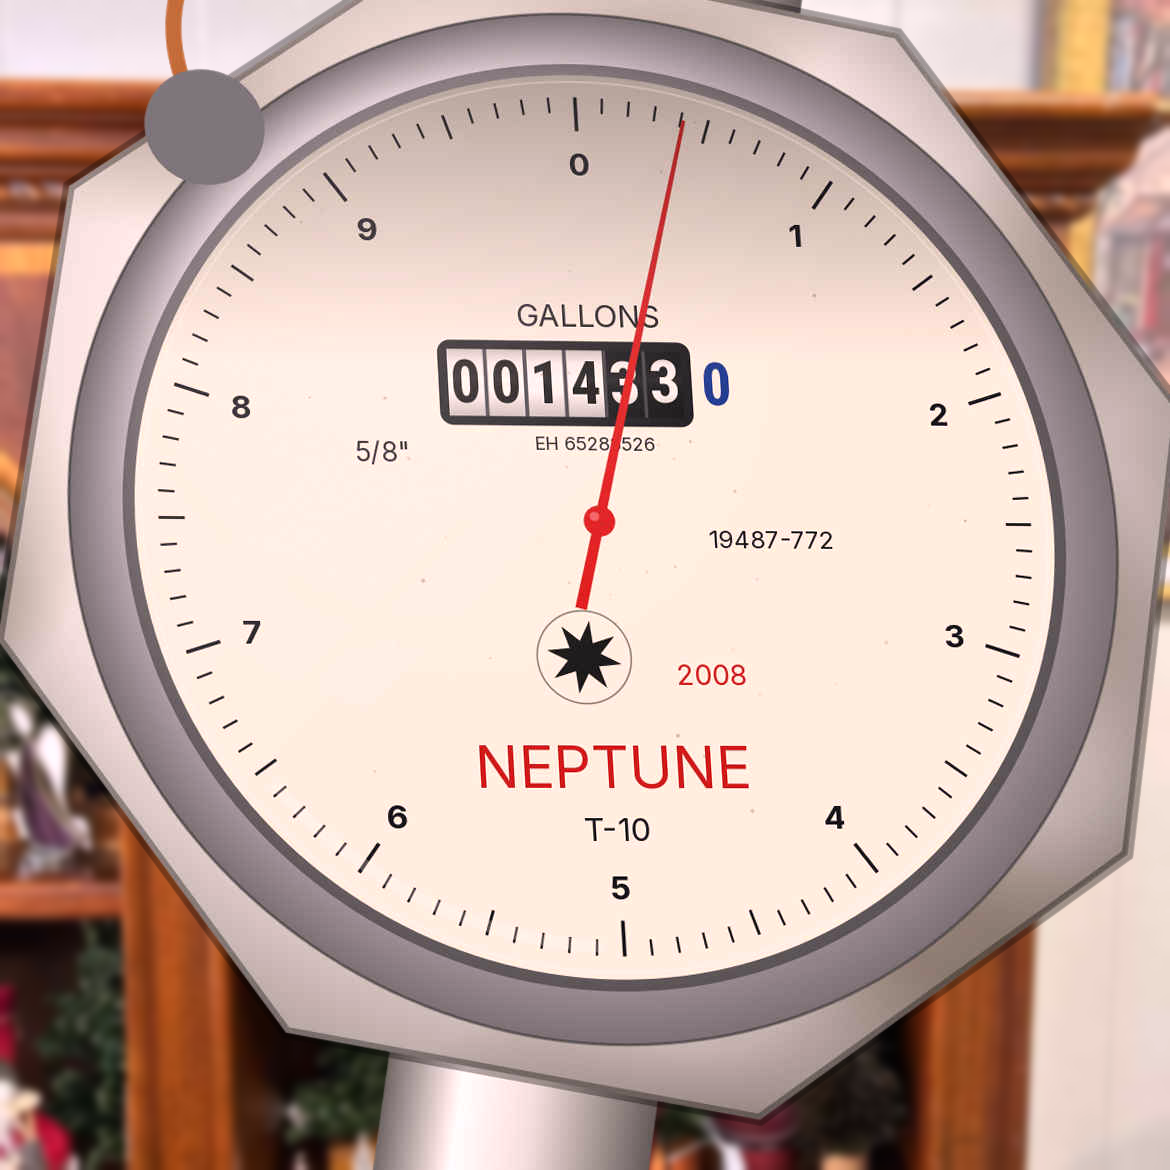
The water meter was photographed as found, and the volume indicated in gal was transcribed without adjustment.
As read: 14330.4 gal
